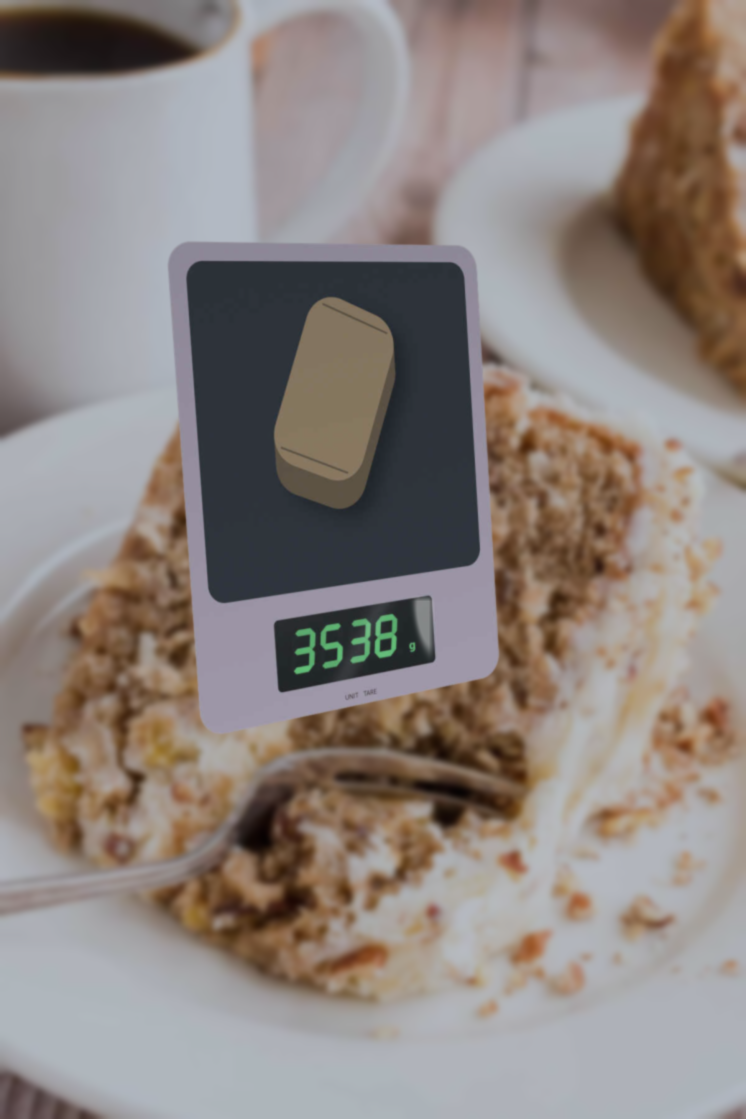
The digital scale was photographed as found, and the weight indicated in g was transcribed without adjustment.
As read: 3538 g
